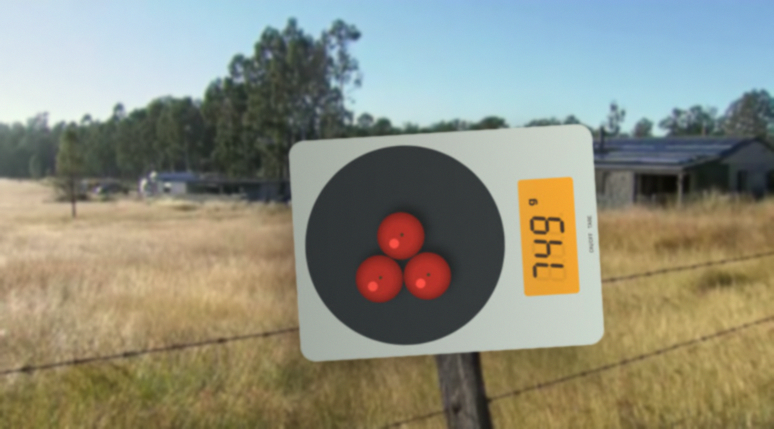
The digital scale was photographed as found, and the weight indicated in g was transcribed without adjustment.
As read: 749 g
